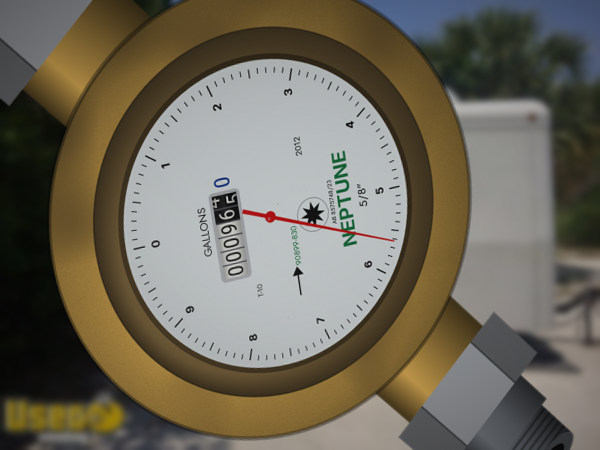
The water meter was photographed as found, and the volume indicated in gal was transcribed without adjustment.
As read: 9645.6 gal
